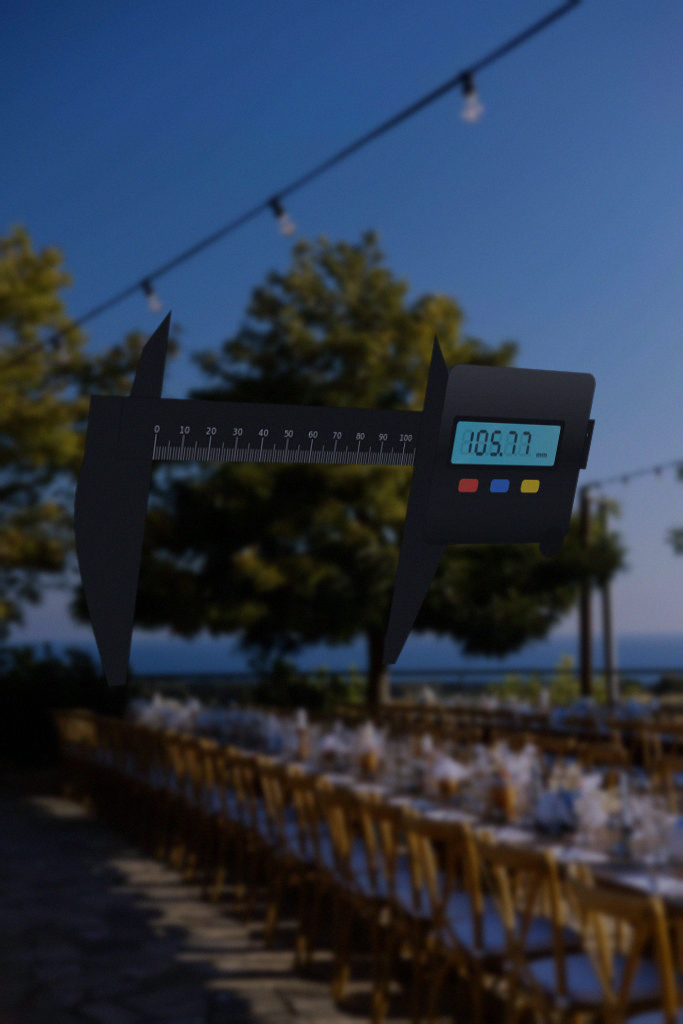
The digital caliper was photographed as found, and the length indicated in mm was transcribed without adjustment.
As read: 105.77 mm
